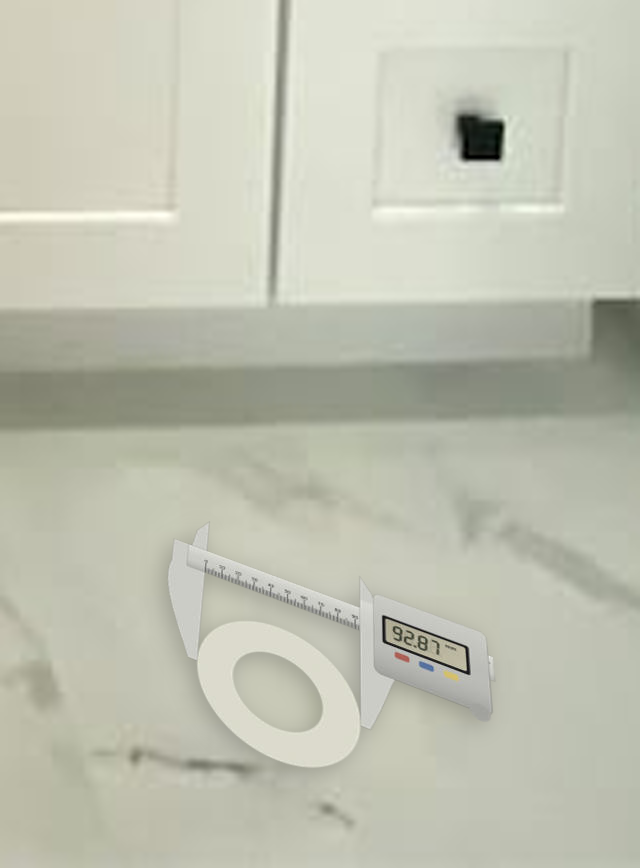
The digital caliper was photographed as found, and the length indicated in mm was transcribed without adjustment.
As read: 92.87 mm
